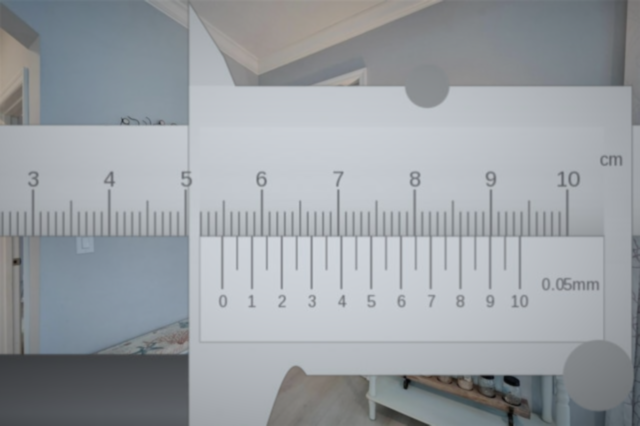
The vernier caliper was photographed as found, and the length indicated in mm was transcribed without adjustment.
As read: 54.8 mm
